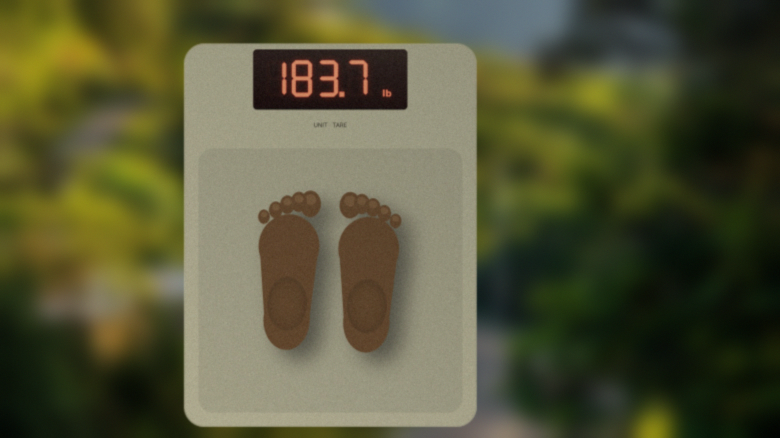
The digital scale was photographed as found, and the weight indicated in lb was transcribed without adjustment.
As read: 183.7 lb
